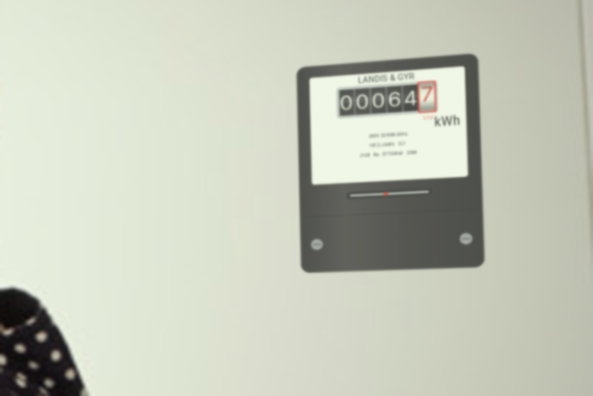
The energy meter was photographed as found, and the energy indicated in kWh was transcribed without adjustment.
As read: 64.7 kWh
